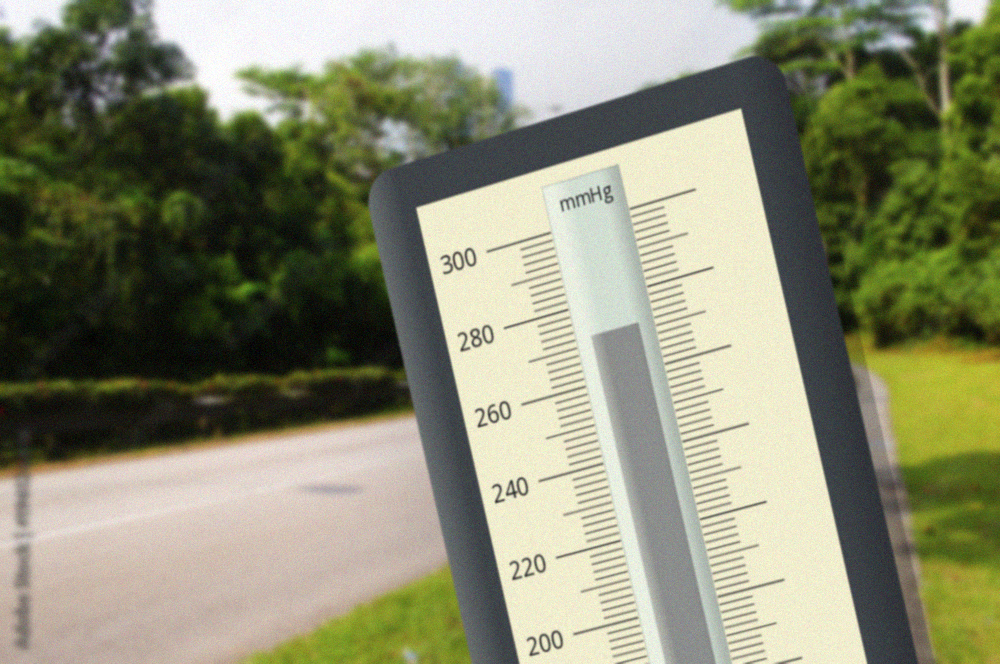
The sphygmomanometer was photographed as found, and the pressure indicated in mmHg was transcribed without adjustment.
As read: 272 mmHg
